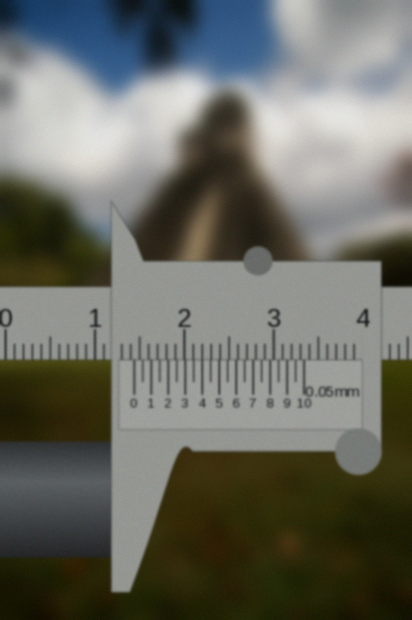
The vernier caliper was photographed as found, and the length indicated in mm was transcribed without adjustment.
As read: 14.4 mm
